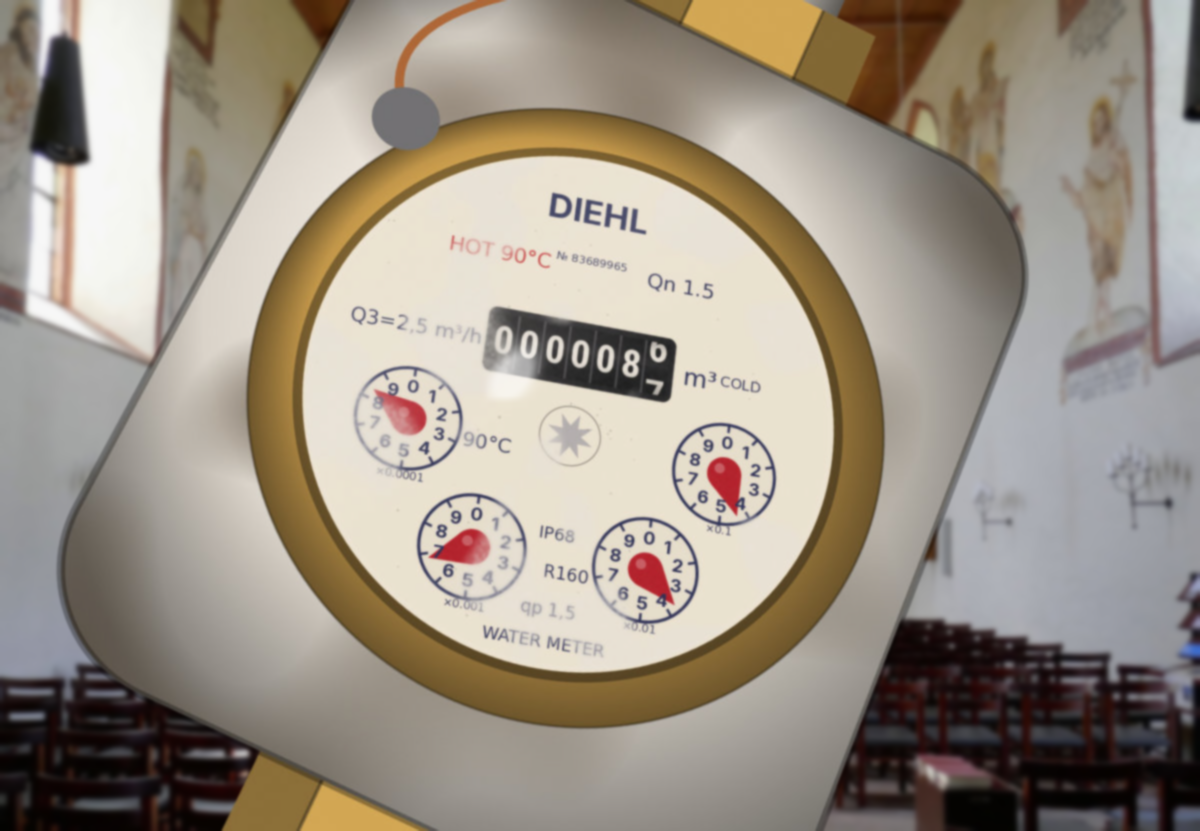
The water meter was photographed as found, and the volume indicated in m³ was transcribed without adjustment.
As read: 86.4368 m³
